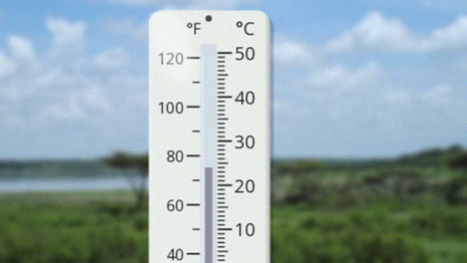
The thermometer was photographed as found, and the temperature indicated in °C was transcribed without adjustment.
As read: 24 °C
